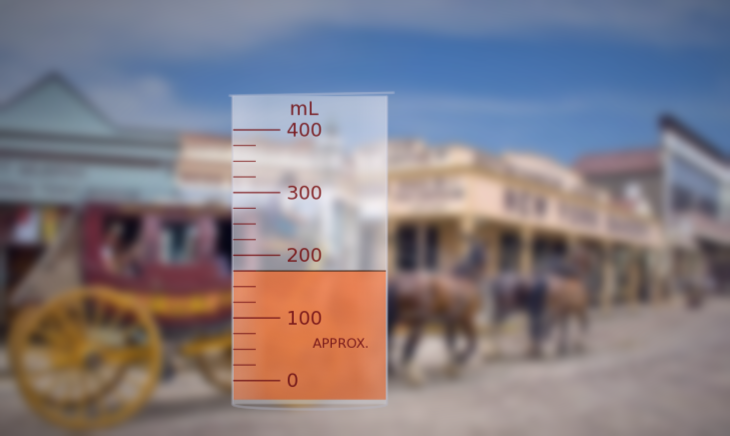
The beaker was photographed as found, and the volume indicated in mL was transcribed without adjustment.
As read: 175 mL
